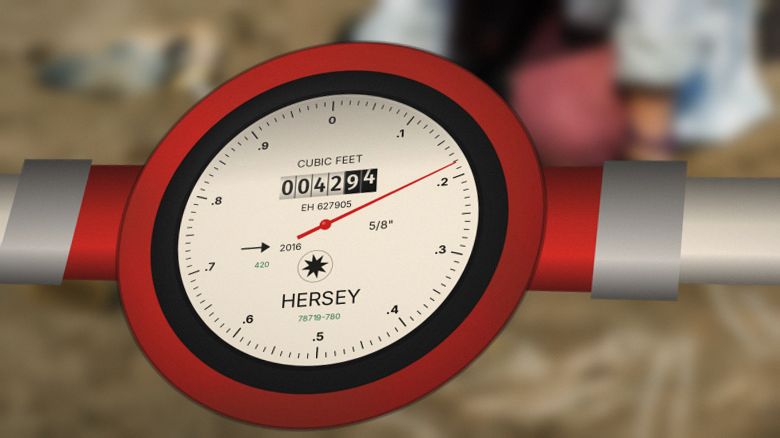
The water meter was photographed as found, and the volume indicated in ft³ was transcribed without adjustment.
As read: 4294.18 ft³
